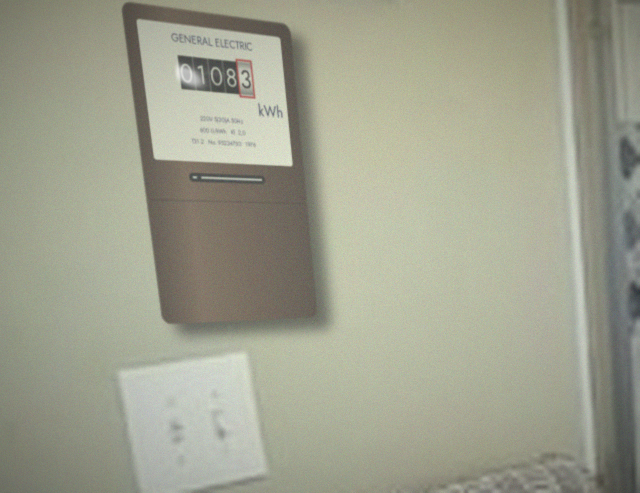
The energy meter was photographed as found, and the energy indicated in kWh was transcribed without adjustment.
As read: 108.3 kWh
